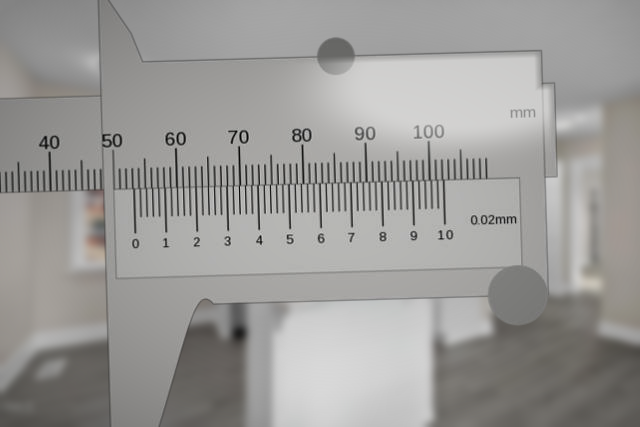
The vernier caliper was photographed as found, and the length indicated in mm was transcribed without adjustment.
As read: 53.2 mm
